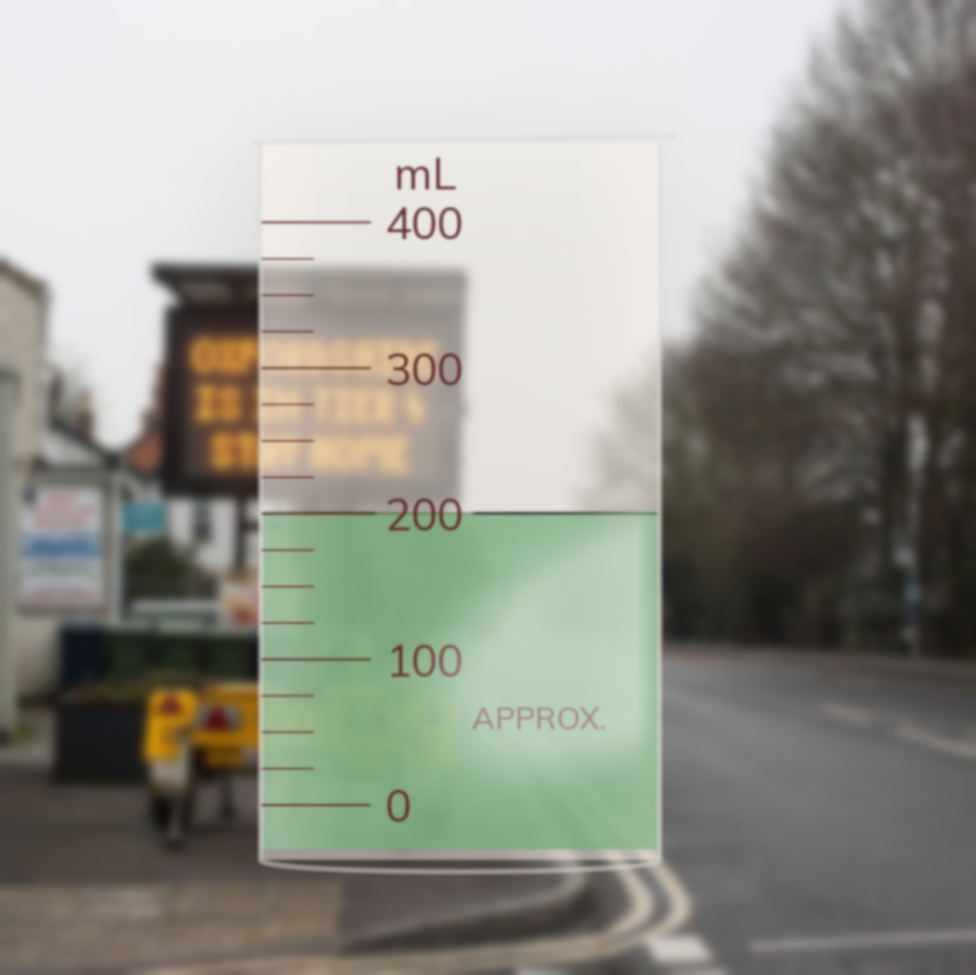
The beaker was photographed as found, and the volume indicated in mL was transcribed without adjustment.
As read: 200 mL
